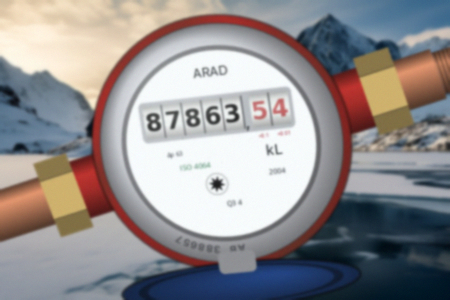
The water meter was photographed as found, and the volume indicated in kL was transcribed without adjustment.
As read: 87863.54 kL
